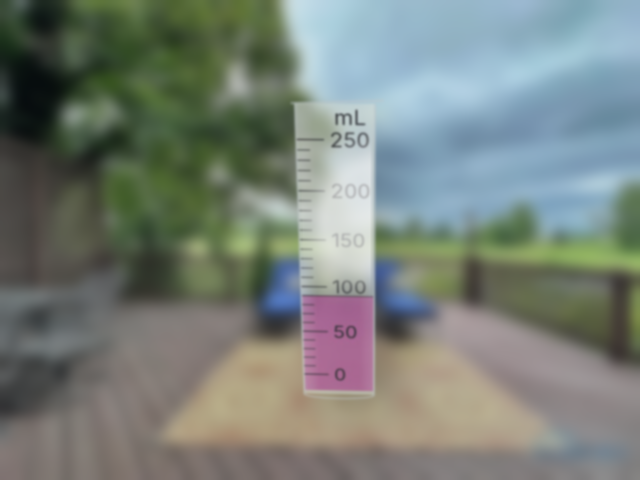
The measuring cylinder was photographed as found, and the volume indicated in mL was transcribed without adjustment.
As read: 90 mL
